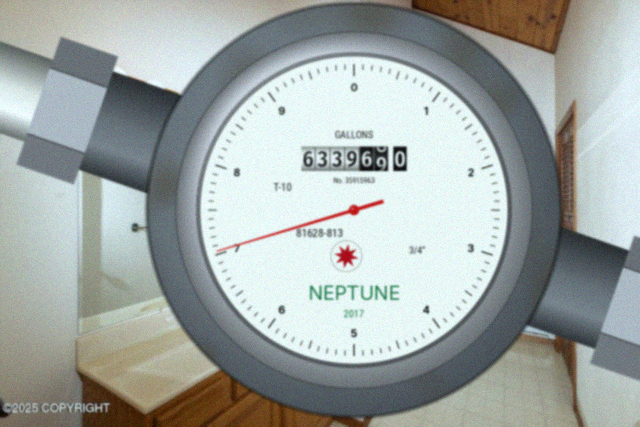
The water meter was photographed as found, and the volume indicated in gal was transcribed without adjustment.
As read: 6339687.0 gal
